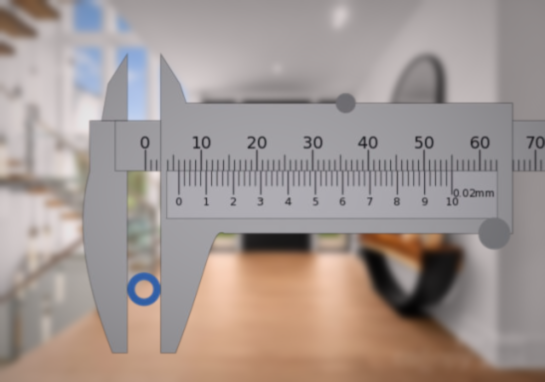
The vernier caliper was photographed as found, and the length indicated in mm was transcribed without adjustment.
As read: 6.0 mm
